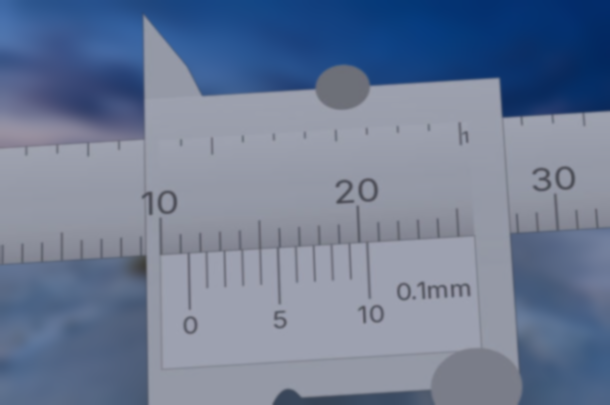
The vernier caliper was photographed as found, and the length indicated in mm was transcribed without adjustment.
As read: 11.4 mm
